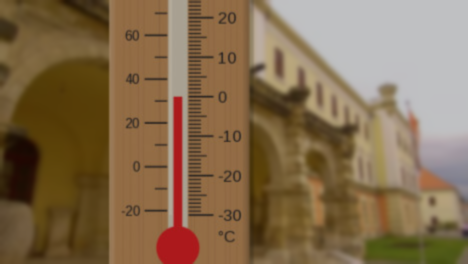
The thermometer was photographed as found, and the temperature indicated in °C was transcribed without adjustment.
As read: 0 °C
